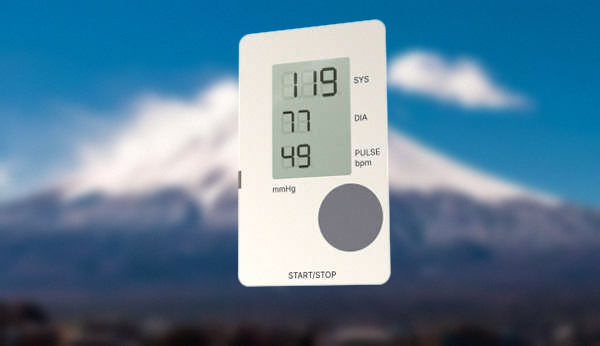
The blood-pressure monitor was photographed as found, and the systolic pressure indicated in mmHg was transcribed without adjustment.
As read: 119 mmHg
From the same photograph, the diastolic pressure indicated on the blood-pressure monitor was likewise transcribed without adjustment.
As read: 77 mmHg
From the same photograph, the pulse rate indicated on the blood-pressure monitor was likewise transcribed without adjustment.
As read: 49 bpm
